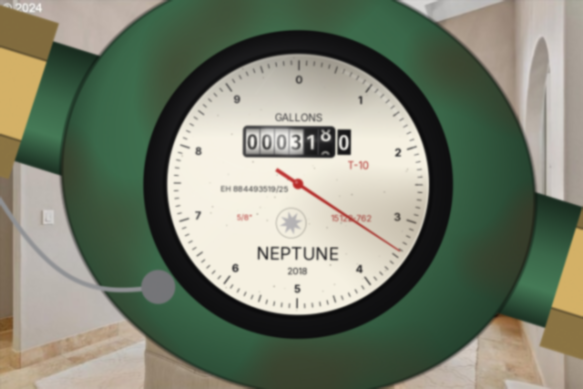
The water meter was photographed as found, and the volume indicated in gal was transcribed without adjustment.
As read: 3183.4 gal
